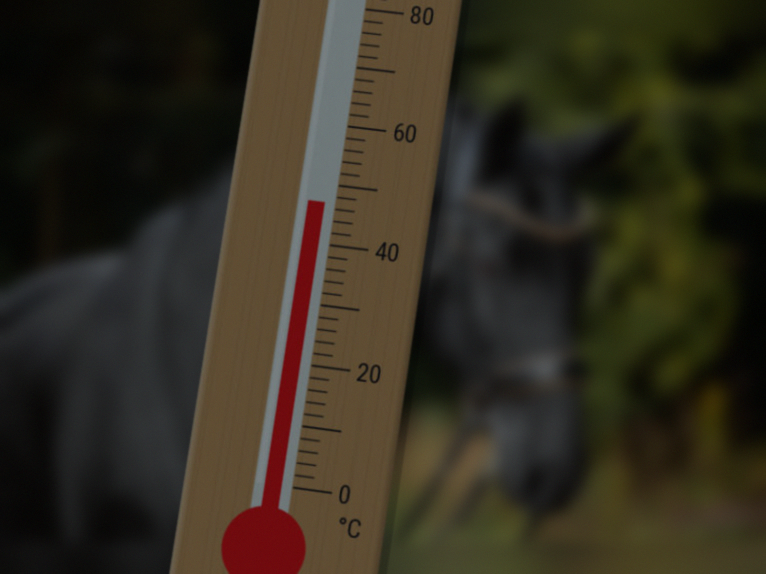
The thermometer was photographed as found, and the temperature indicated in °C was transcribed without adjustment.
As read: 47 °C
